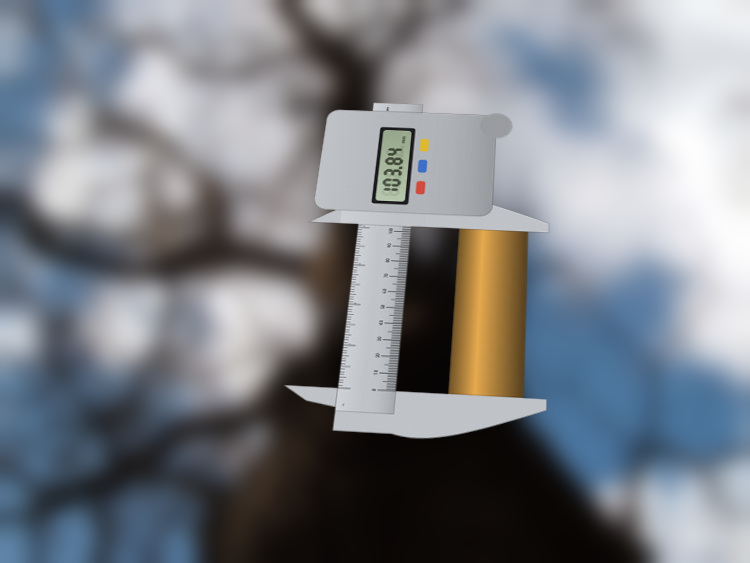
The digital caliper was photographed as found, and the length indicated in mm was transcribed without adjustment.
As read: 103.84 mm
